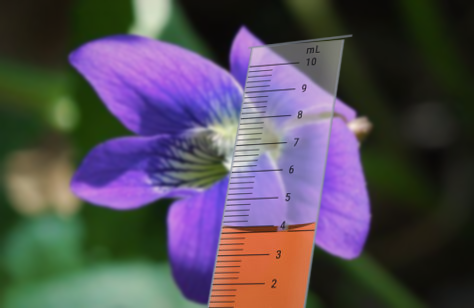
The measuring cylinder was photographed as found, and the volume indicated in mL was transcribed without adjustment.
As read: 3.8 mL
